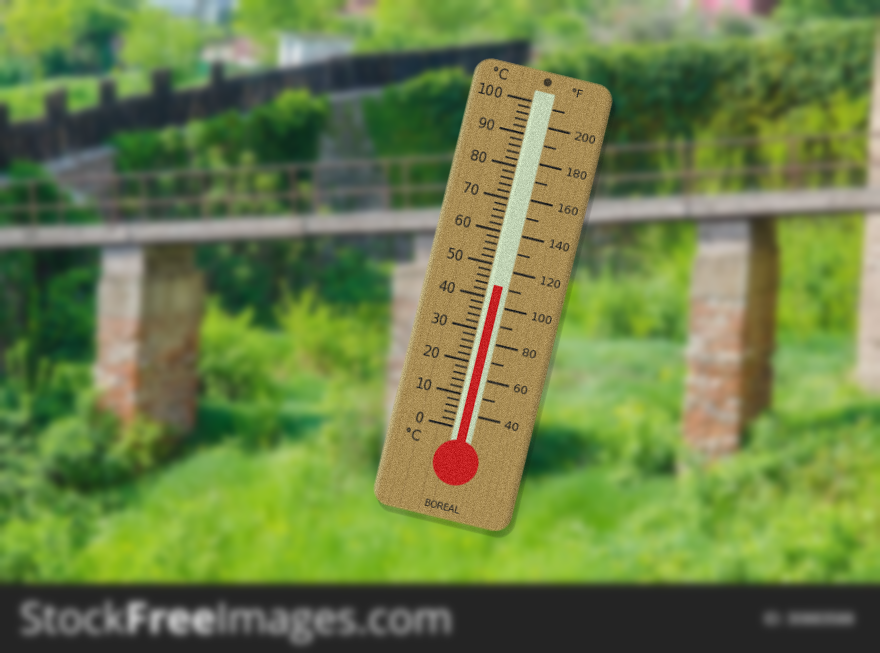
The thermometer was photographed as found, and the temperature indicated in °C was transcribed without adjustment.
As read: 44 °C
